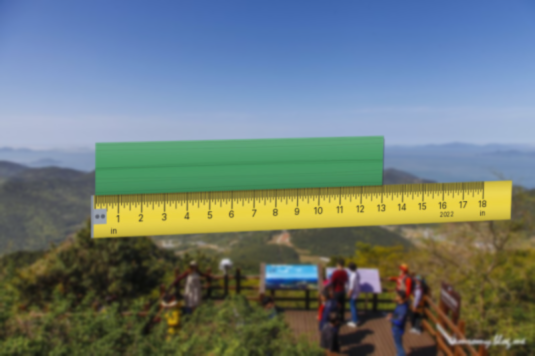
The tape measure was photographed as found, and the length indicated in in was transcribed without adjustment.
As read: 13 in
